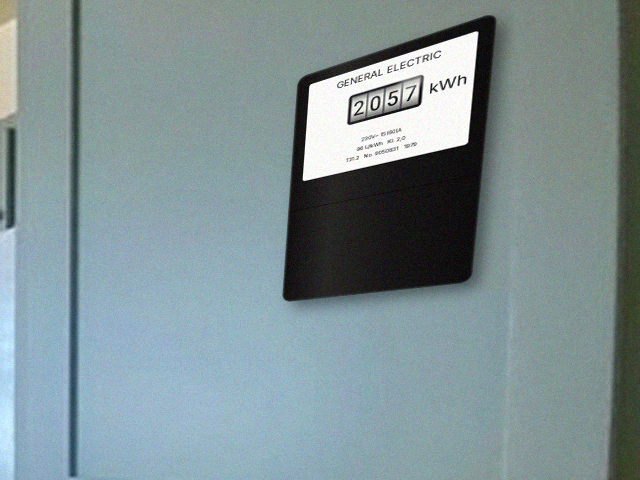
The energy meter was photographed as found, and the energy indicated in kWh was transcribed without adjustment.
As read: 2057 kWh
